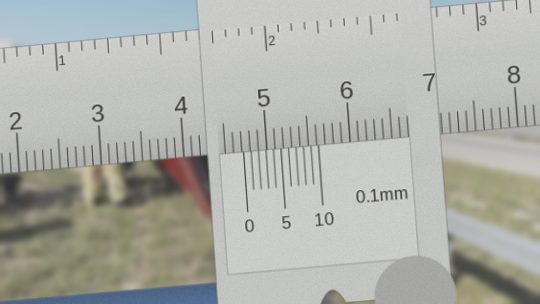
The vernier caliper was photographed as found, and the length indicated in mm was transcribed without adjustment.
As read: 47.2 mm
